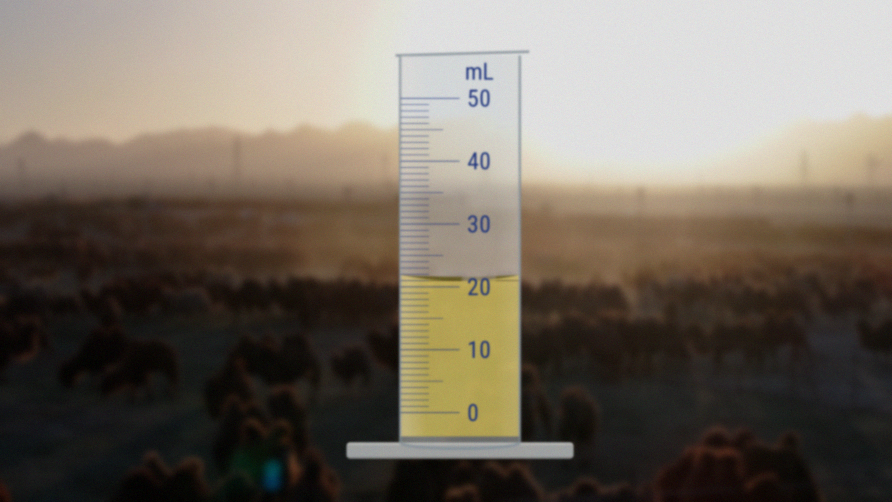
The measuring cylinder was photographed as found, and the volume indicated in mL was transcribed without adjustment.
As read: 21 mL
